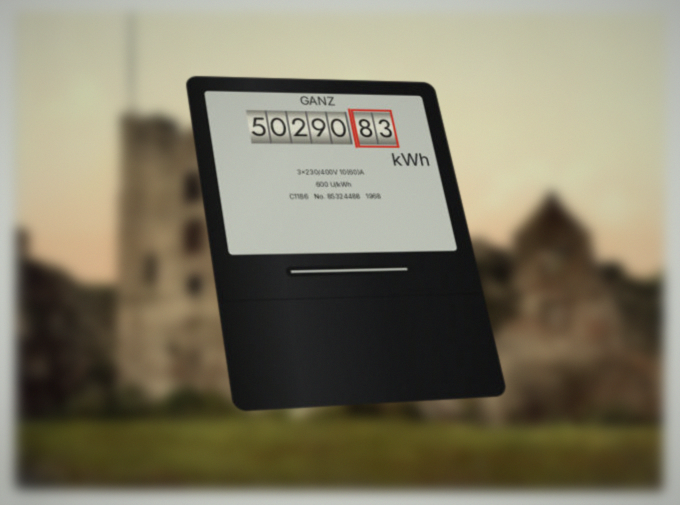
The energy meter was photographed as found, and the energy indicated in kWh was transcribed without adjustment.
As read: 50290.83 kWh
